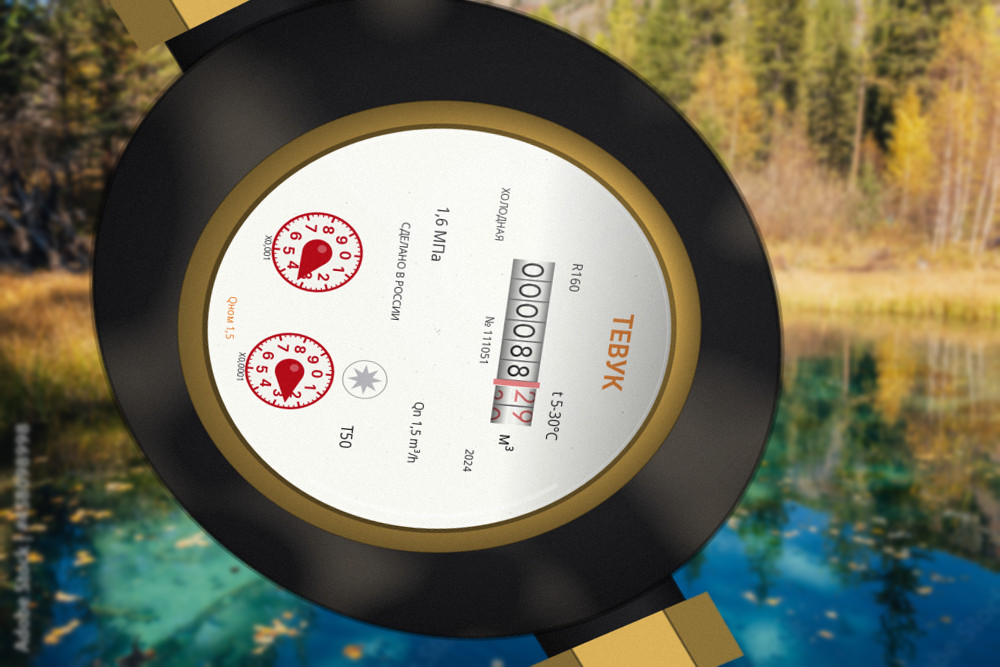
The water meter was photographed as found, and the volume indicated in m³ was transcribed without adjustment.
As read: 88.2932 m³
